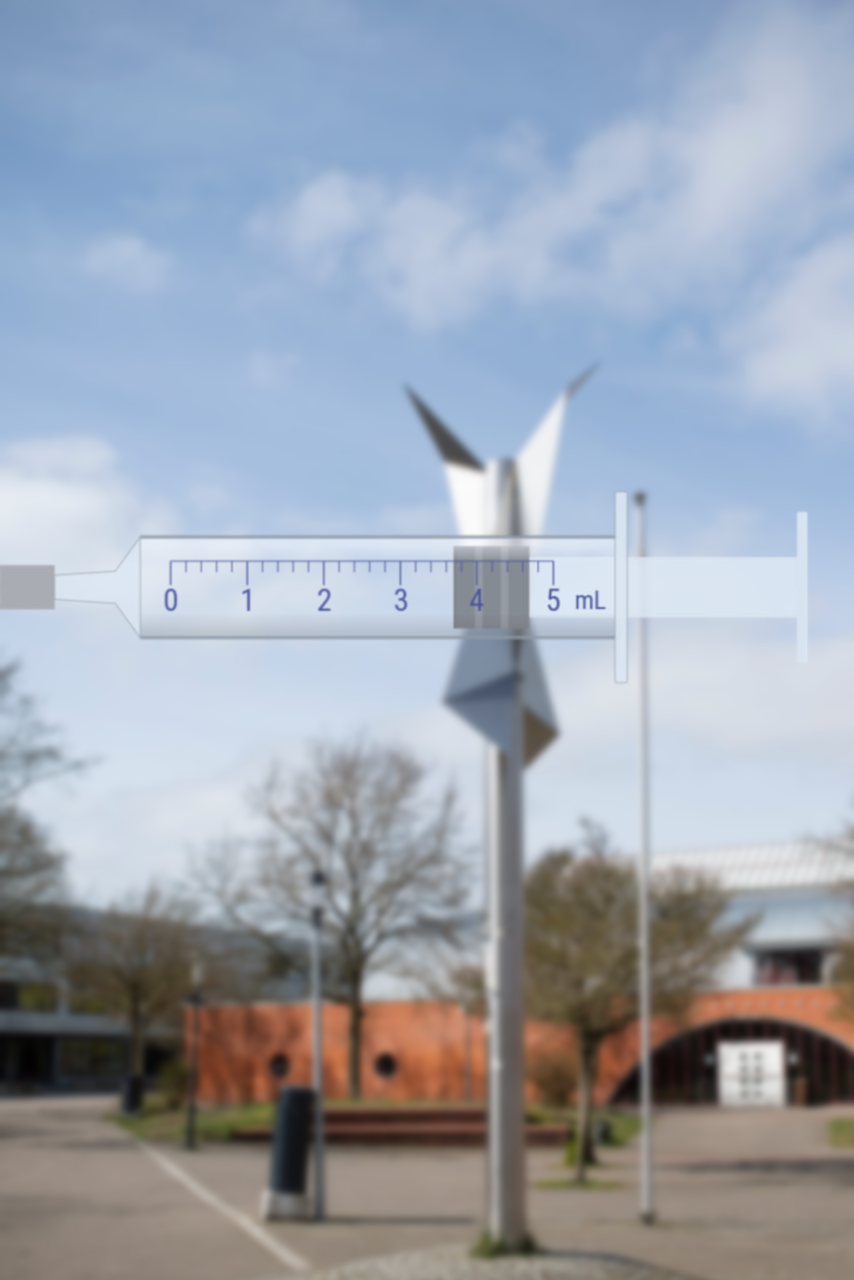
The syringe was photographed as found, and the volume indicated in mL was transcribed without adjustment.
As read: 3.7 mL
